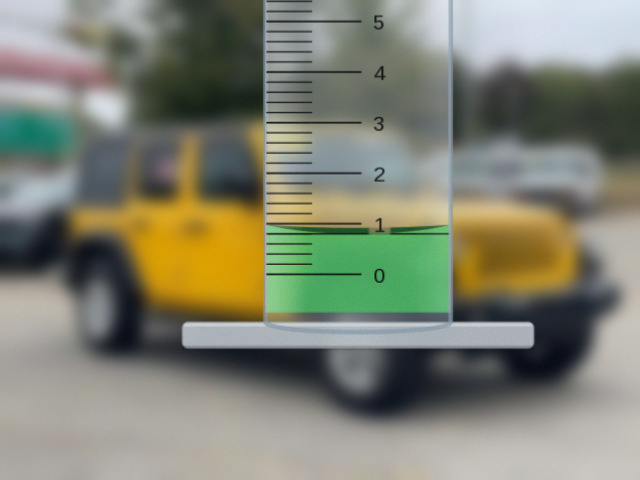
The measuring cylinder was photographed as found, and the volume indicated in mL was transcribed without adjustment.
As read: 0.8 mL
